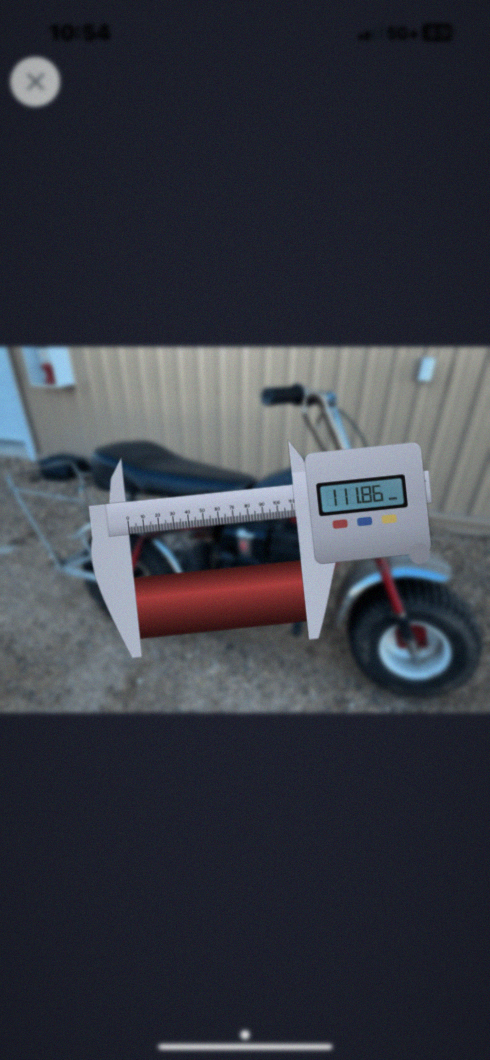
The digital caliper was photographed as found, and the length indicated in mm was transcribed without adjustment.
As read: 111.86 mm
